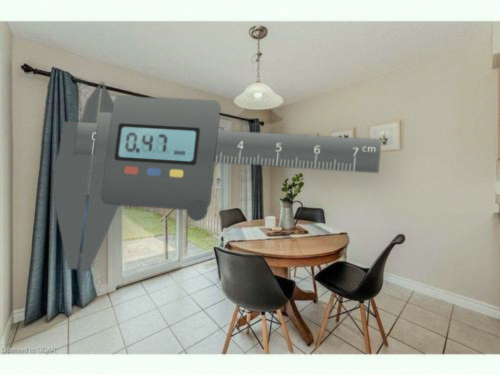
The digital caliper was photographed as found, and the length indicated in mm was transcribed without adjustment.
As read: 0.47 mm
